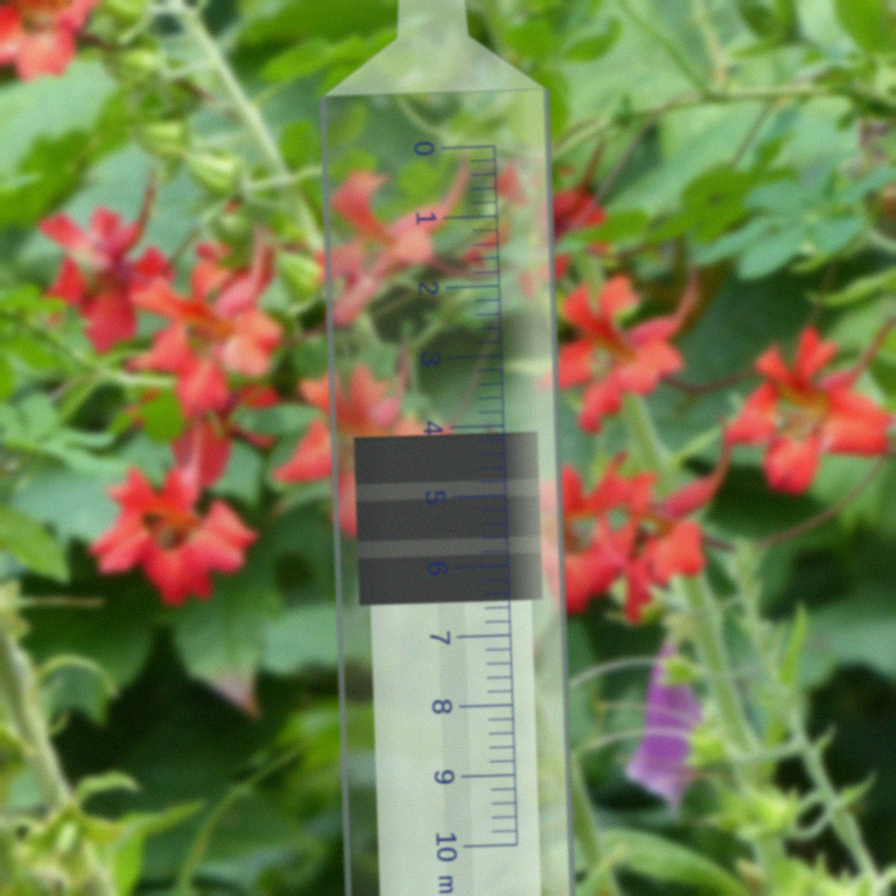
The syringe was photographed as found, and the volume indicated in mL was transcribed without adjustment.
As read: 4.1 mL
